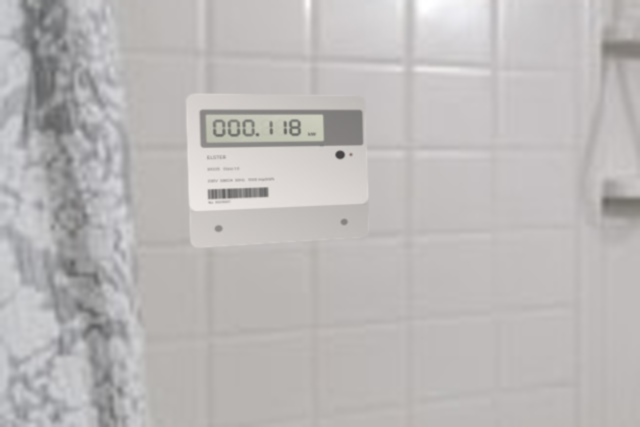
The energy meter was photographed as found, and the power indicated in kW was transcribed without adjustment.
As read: 0.118 kW
